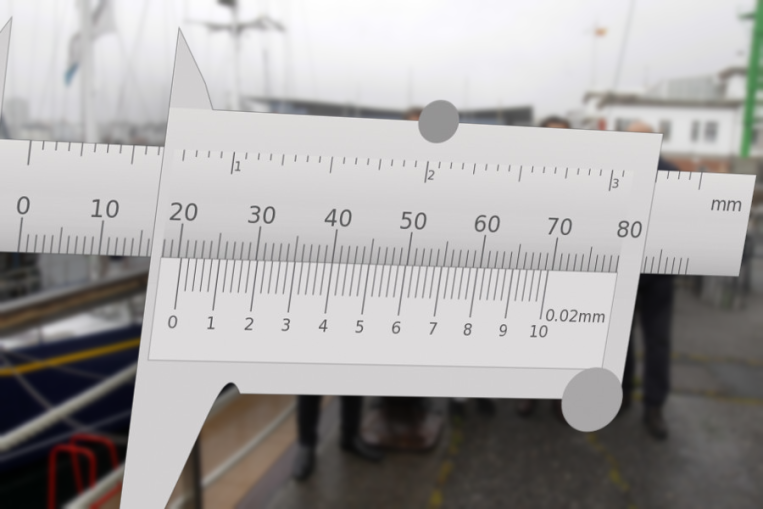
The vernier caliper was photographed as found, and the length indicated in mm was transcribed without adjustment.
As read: 20.4 mm
